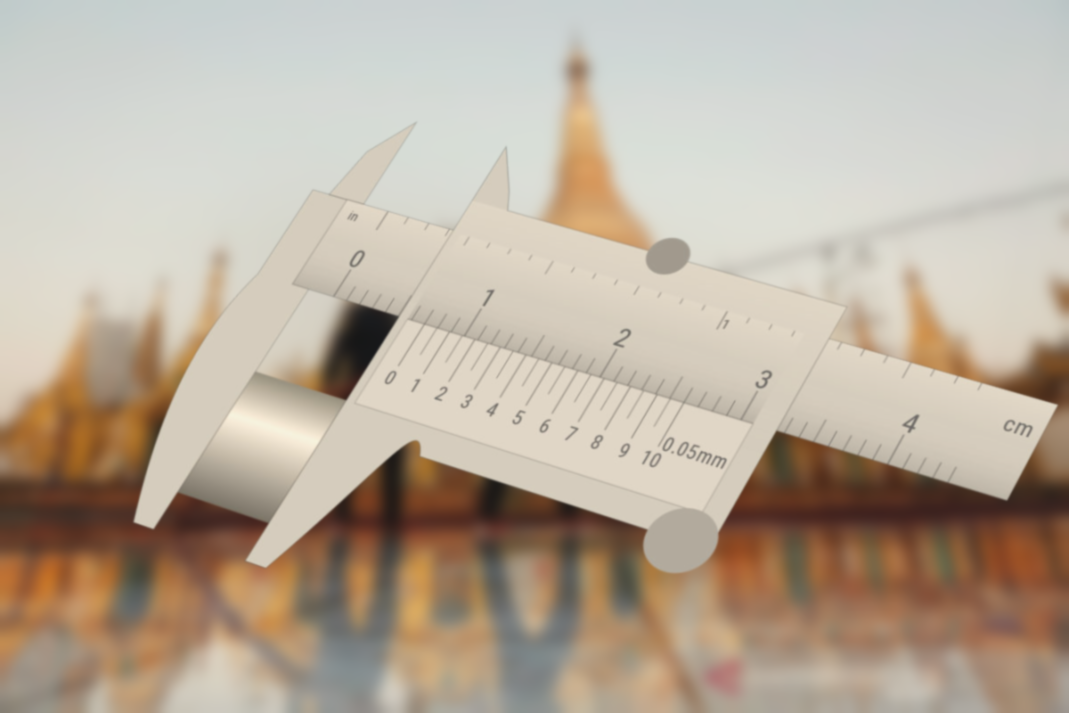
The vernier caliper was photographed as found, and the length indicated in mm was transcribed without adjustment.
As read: 7.0 mm
